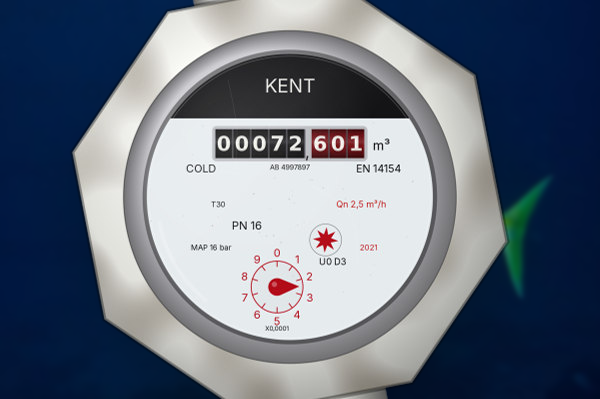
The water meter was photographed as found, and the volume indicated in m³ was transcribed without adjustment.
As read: 72.6012 m³
